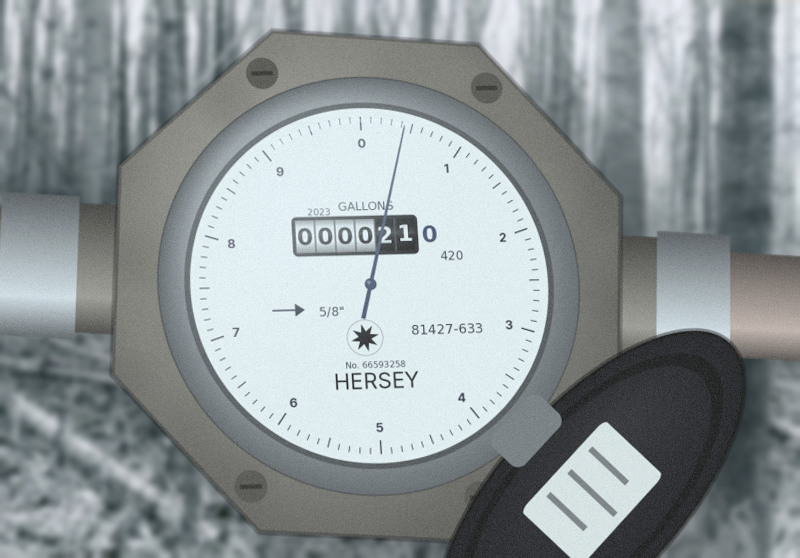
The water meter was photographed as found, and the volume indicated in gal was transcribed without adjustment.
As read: 210.4 gal
